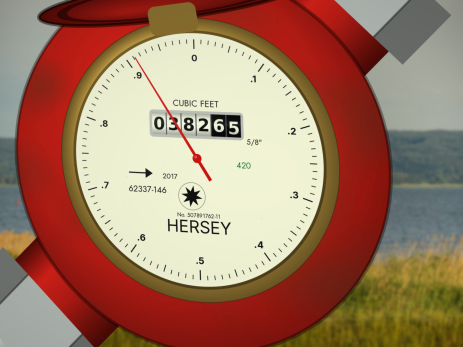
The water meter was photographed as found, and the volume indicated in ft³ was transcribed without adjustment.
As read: 38264.91 ft³
